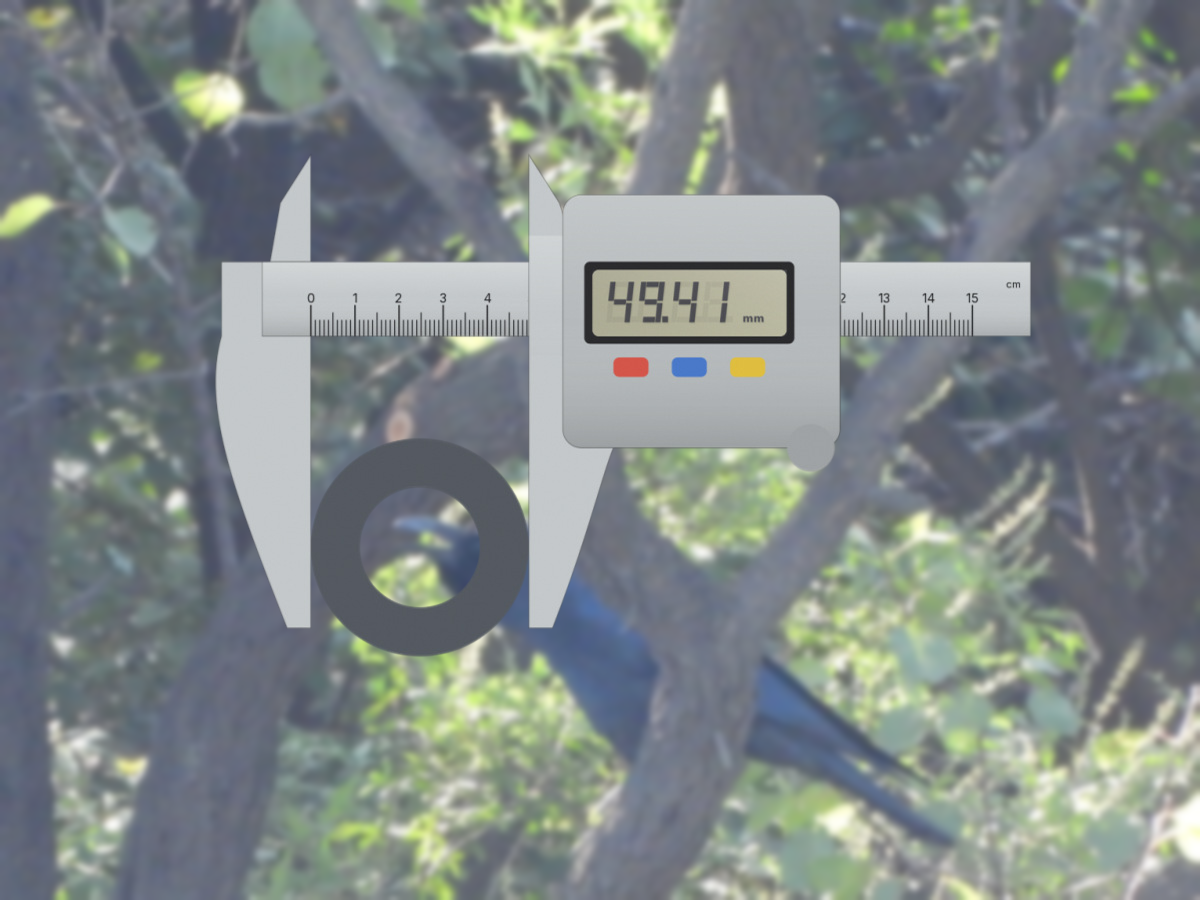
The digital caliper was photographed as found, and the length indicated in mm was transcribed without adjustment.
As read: 49.41 mm
